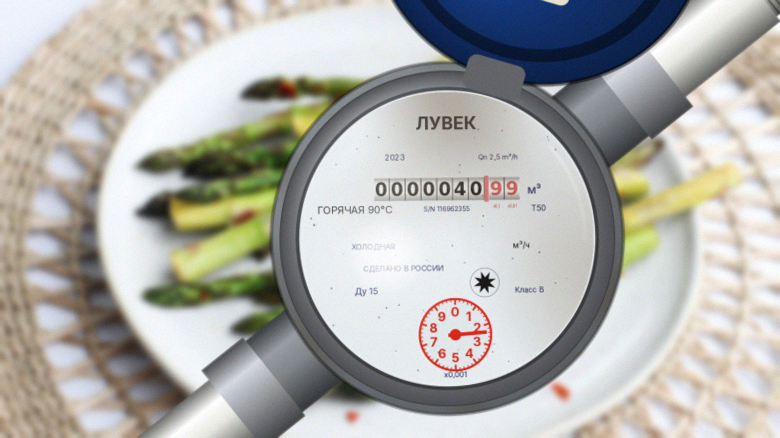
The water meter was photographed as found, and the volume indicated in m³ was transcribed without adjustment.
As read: 40.992 m³
